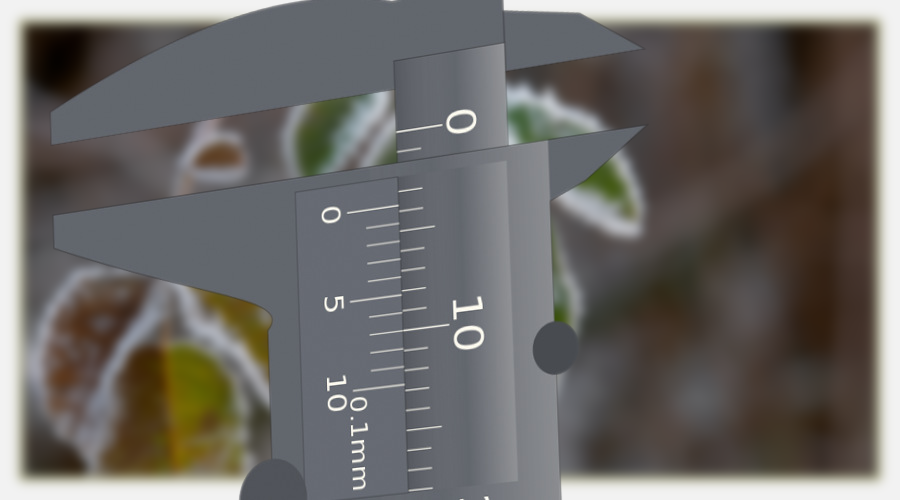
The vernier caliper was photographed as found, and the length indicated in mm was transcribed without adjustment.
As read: 3.7 mm
